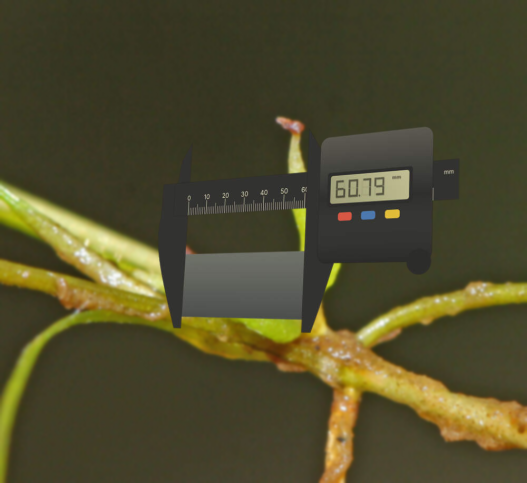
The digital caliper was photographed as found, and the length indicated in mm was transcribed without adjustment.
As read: 60.79 mm
